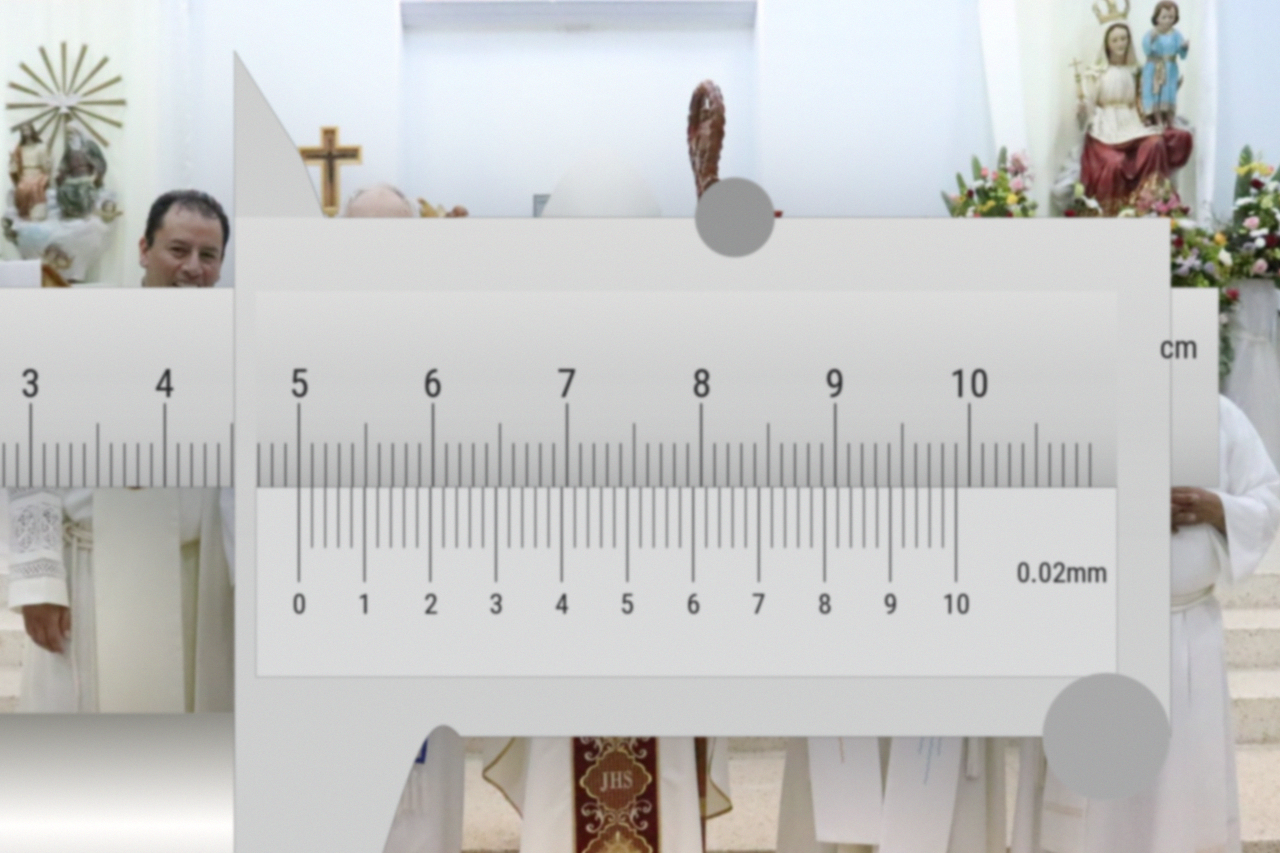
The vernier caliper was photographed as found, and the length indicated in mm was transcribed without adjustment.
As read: 50.0 mm
